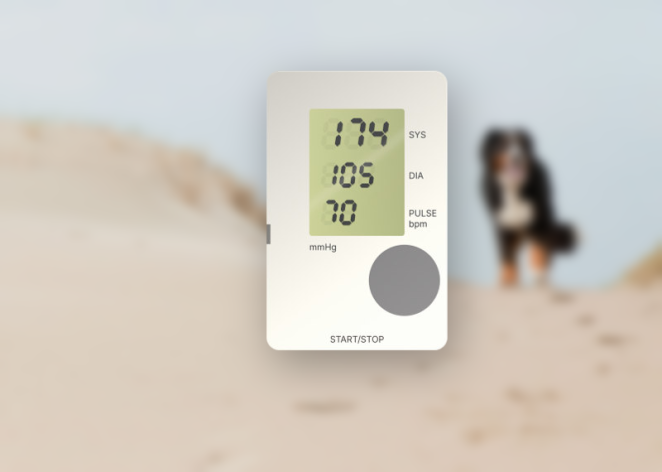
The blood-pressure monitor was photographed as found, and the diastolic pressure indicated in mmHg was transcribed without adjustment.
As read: 105 mmHg
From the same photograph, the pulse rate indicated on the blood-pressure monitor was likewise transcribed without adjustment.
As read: 70 bpm
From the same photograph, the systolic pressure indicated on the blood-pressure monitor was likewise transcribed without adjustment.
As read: 174 mmHg
